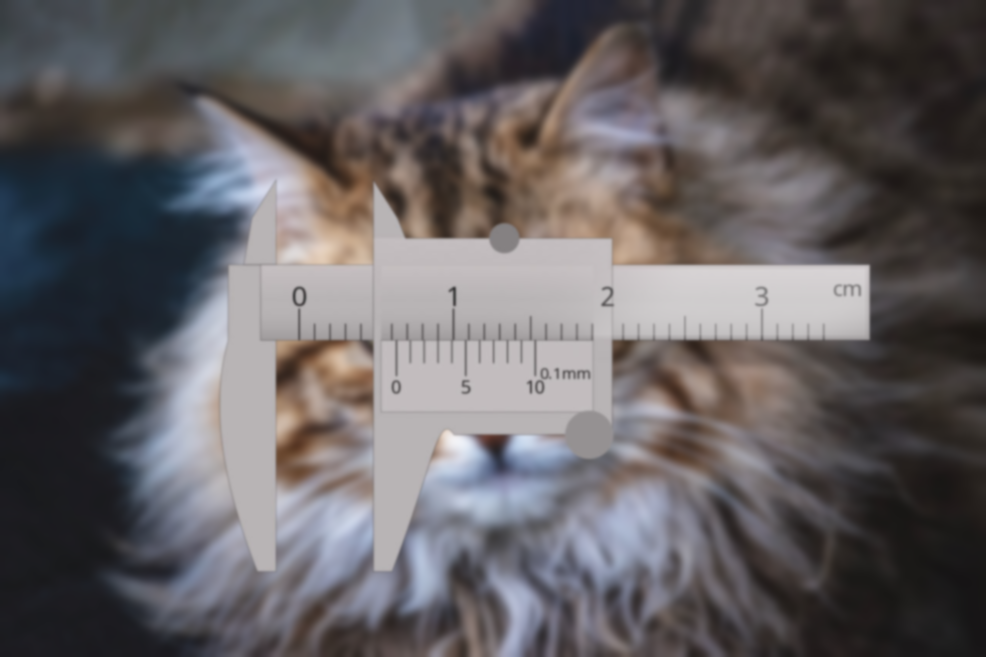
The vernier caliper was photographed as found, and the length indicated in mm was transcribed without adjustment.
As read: 6.3 mm
